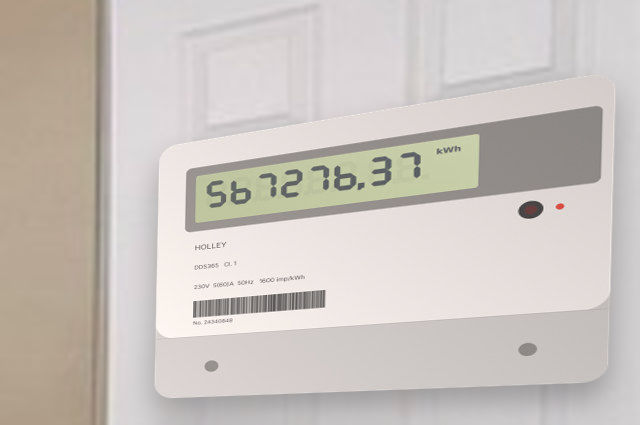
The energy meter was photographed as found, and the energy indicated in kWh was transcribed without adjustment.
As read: 567276.37 kWh
